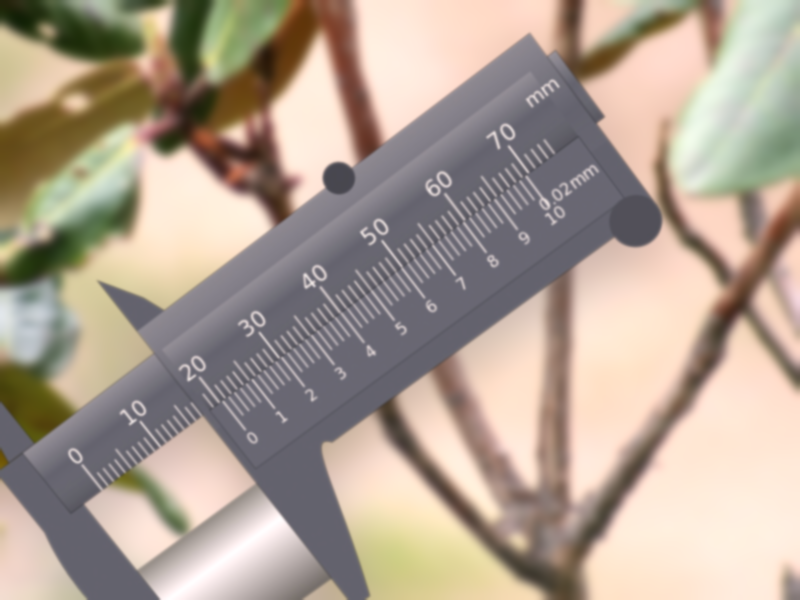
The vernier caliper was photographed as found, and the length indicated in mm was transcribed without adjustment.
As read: 20.5 mm
